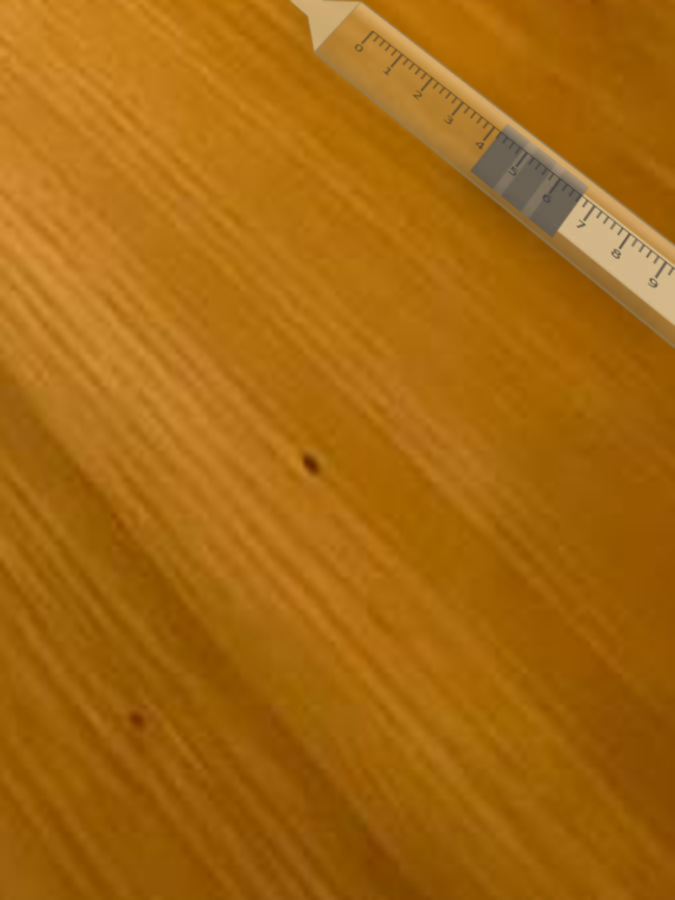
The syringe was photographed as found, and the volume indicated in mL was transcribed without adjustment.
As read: 4.2 mL
